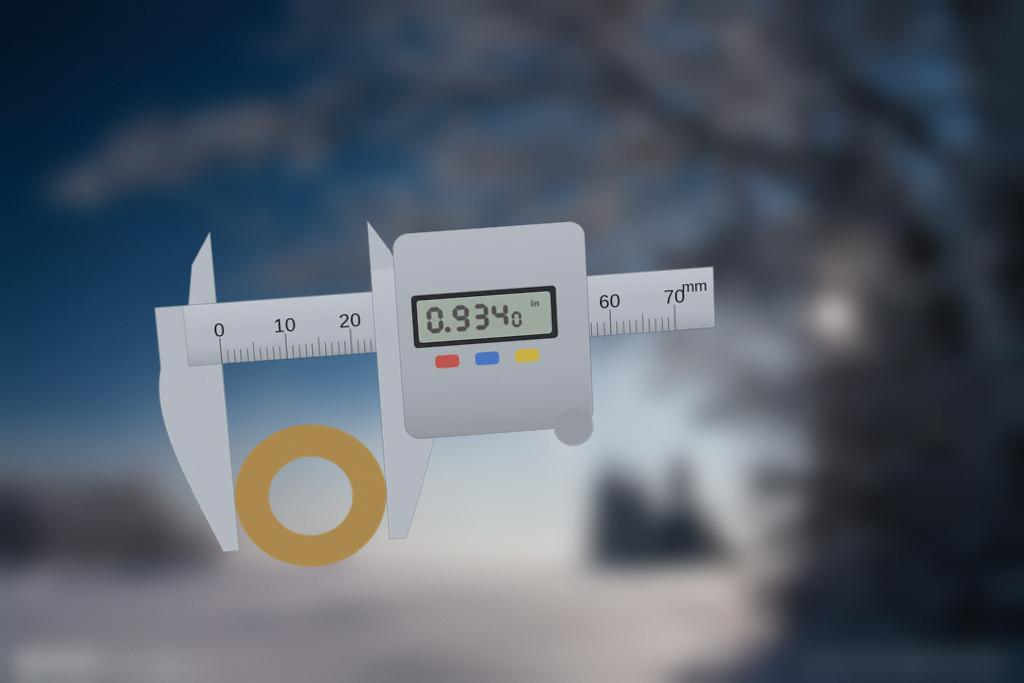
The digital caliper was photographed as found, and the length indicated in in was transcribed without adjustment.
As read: 0.9340 in
